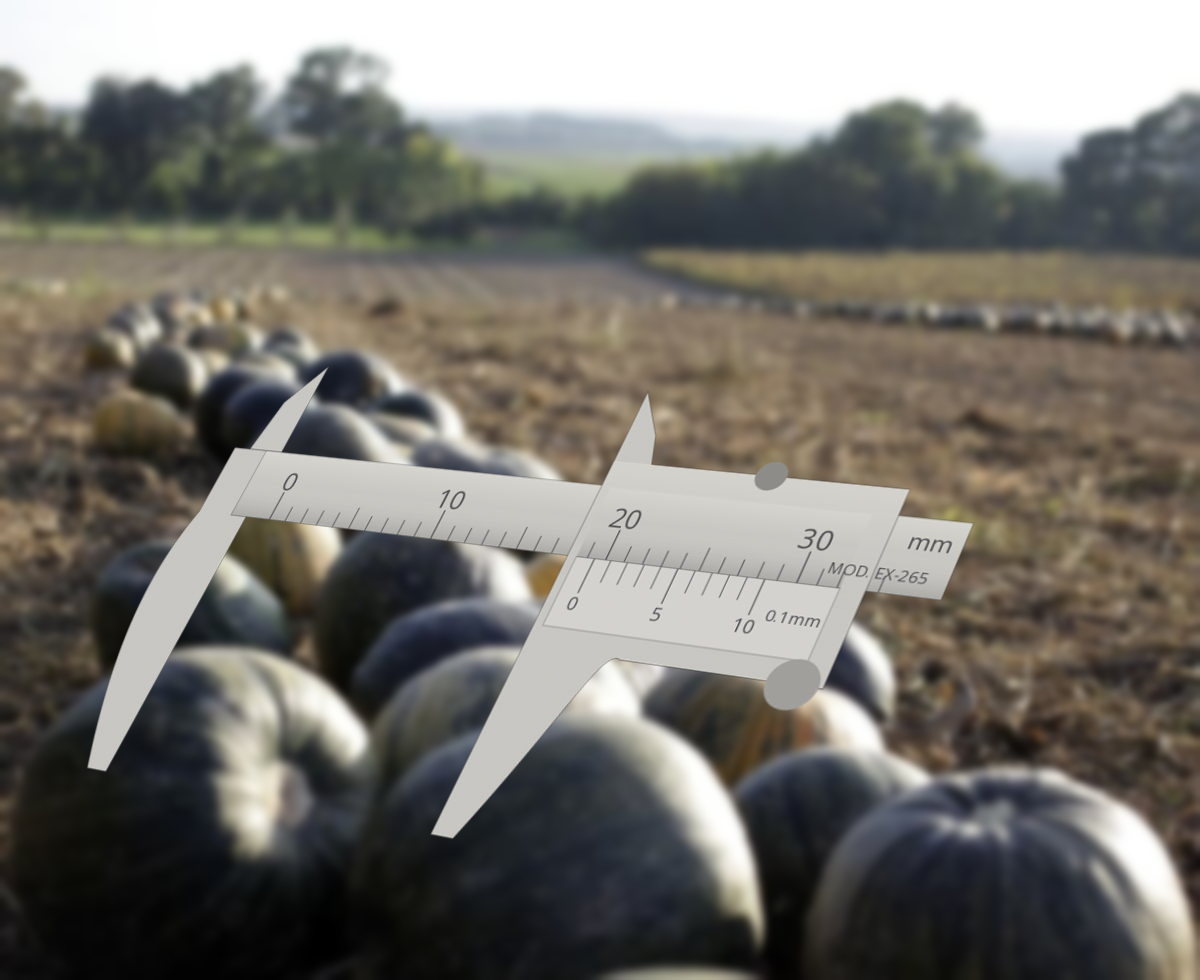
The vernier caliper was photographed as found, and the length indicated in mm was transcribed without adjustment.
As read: 19.4 mm
